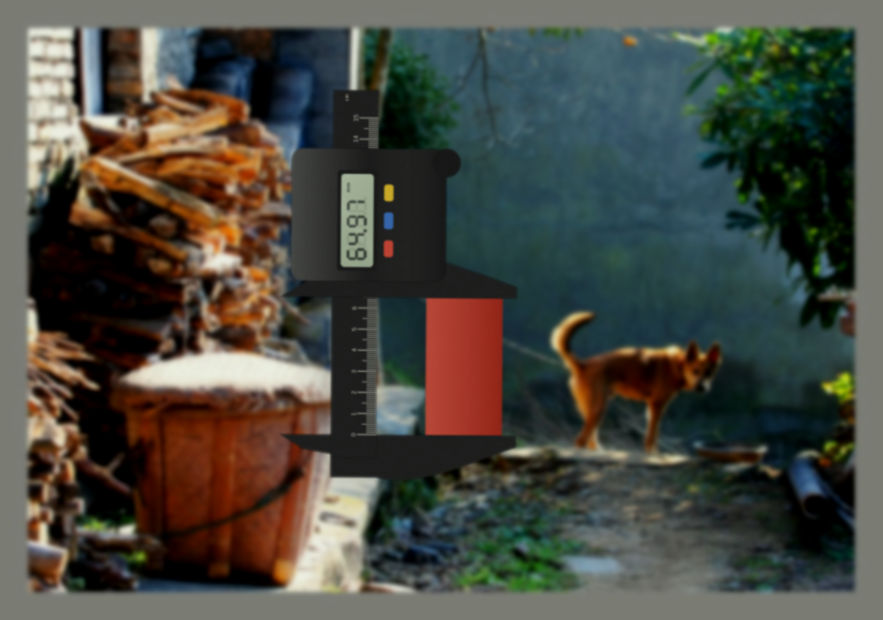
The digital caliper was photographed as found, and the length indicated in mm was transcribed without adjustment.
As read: 64.97 mm
